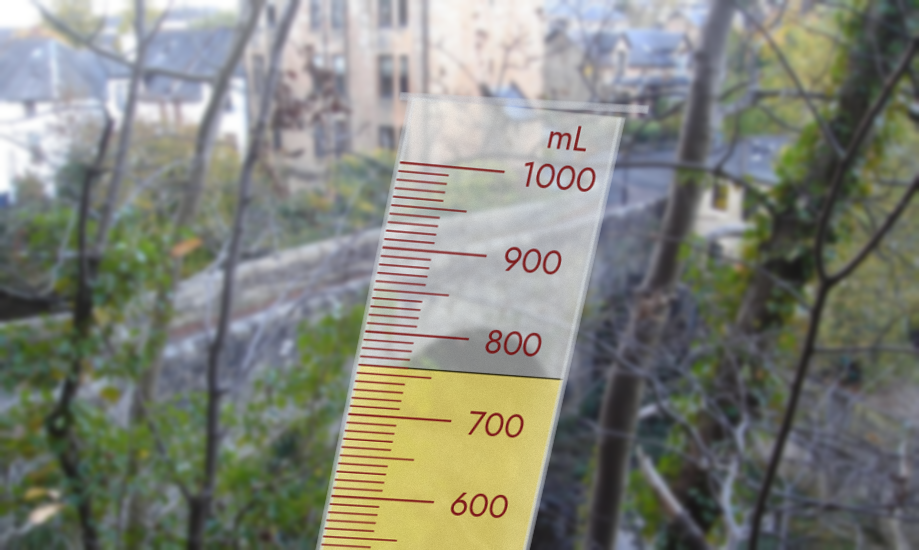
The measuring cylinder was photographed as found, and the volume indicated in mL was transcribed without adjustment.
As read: 760 mL
